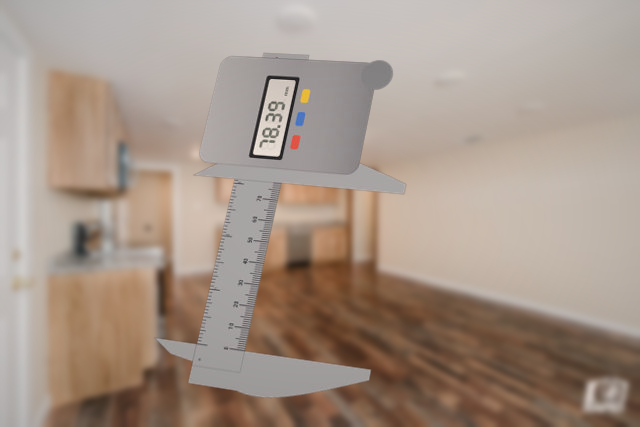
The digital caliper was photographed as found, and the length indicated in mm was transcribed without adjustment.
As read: 78.39 mm
